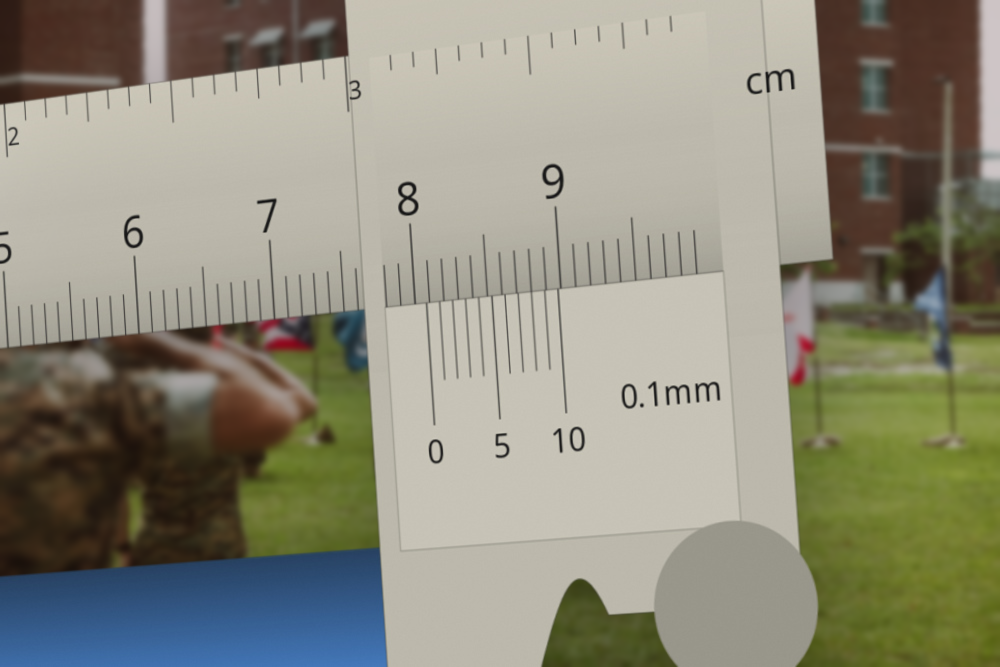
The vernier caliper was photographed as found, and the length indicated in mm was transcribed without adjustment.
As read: 80.8 mm
